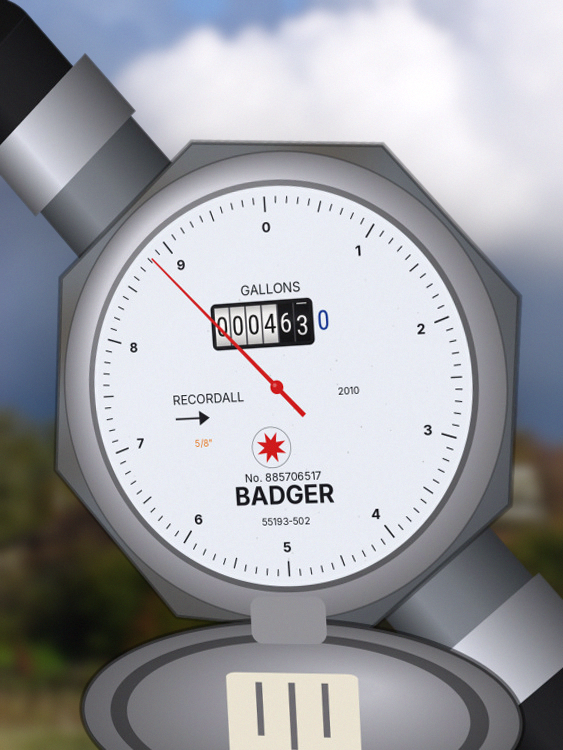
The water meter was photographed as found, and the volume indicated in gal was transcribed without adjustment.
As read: 4628.8 gal
